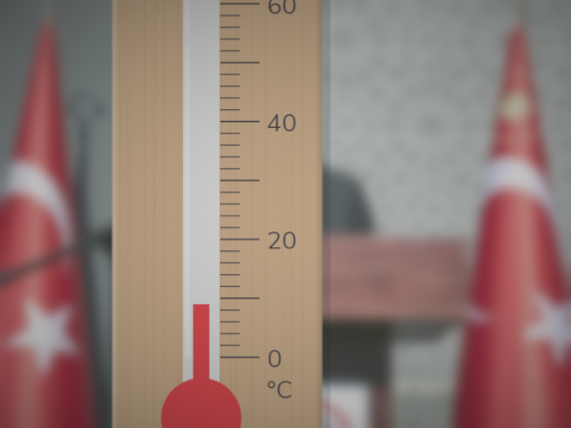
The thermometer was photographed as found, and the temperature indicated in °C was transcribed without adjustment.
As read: 9 °C
